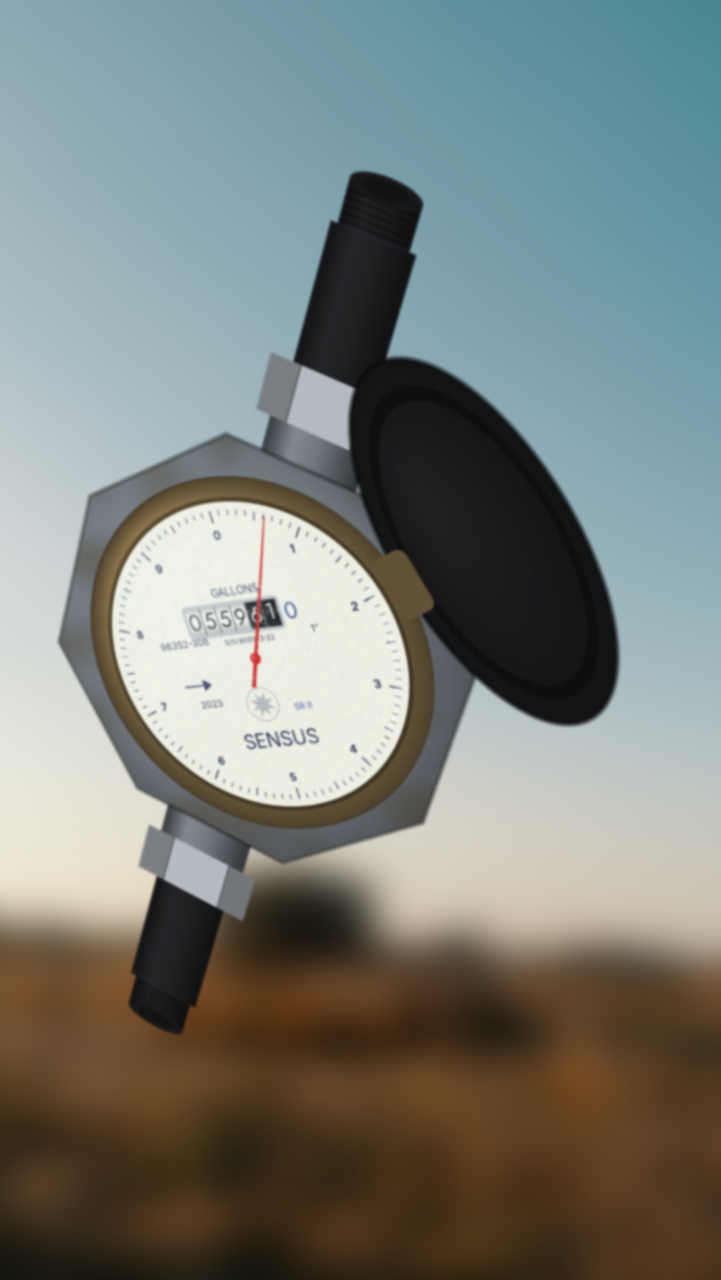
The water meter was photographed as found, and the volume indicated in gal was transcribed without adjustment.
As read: 559610.6 gal
